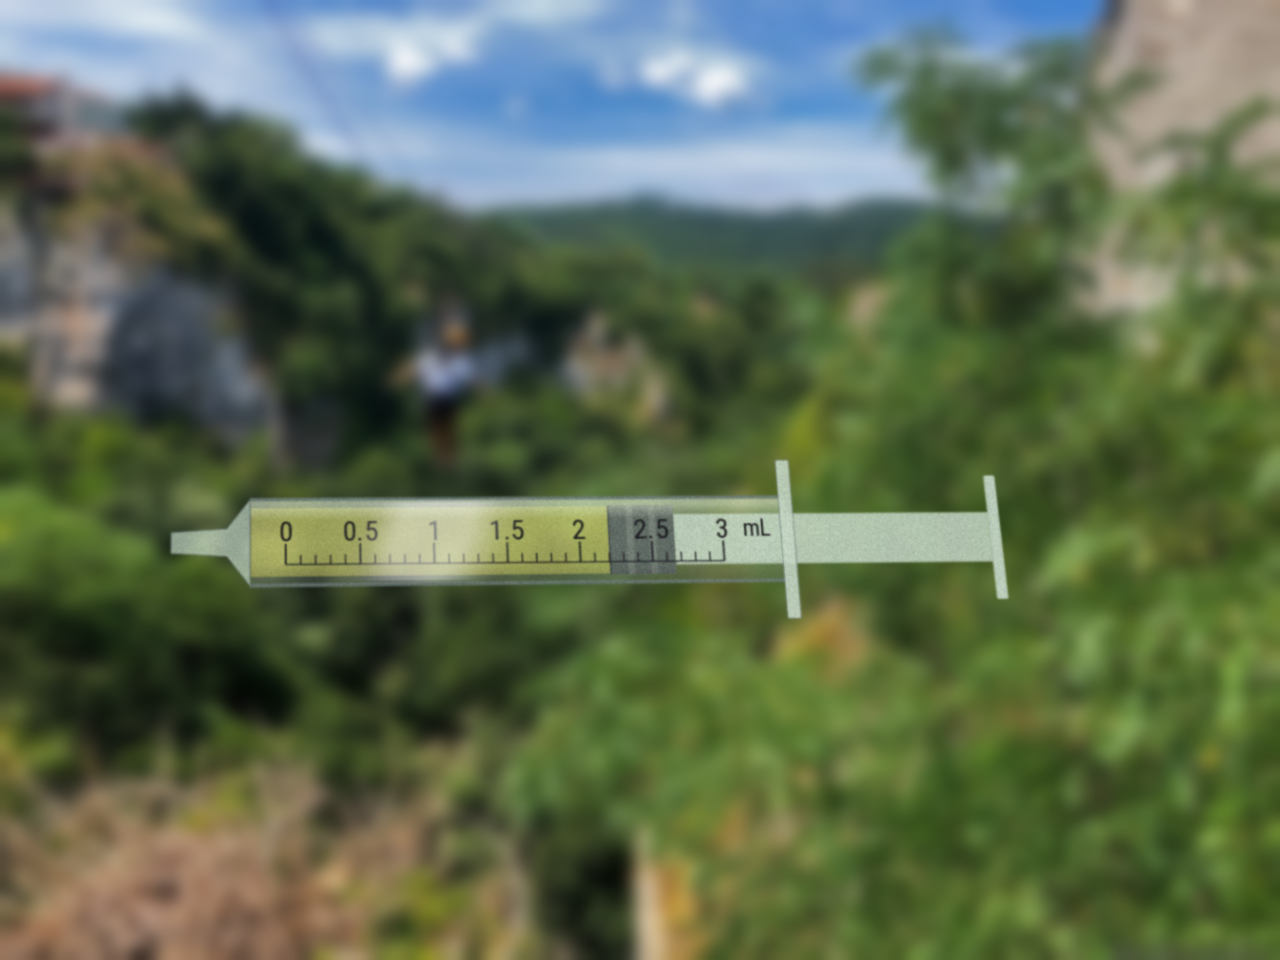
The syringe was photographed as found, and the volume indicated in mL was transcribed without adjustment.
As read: 2.2 mL
